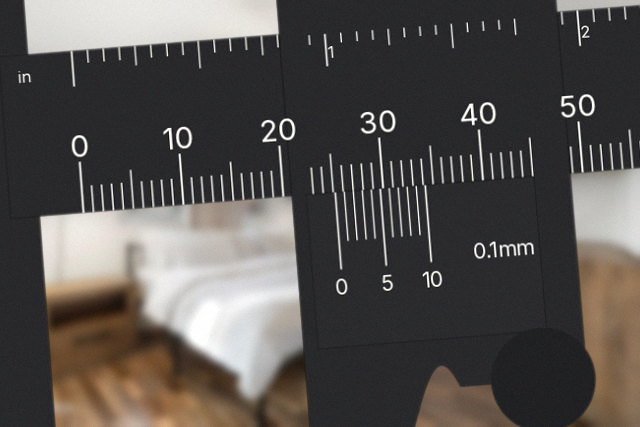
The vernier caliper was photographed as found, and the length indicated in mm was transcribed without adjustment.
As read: 25.2 mm
